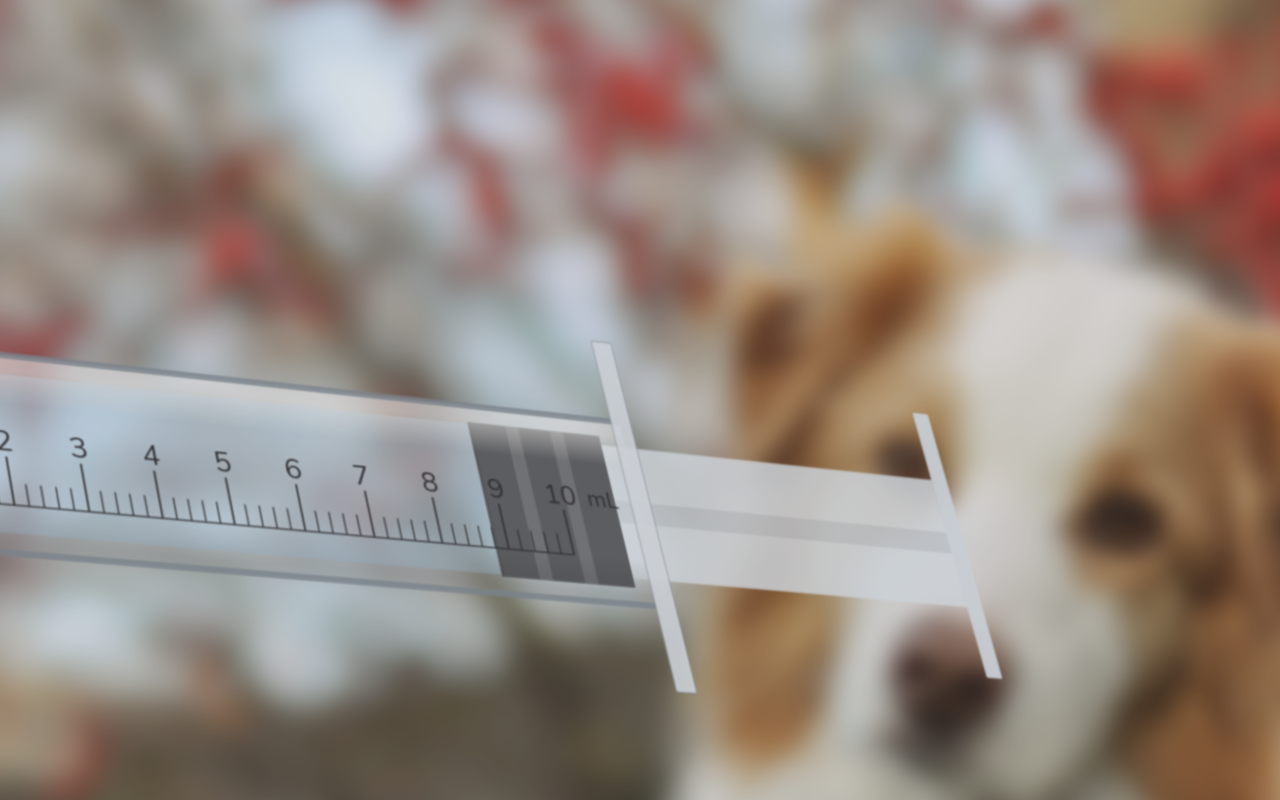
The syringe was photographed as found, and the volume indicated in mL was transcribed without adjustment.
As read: 8.8 mL
